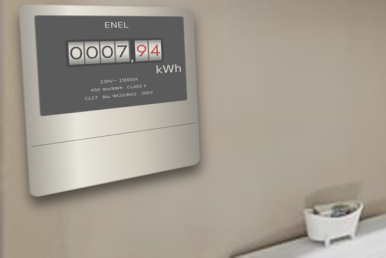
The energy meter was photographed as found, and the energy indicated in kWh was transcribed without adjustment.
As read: 7.94 kWh
